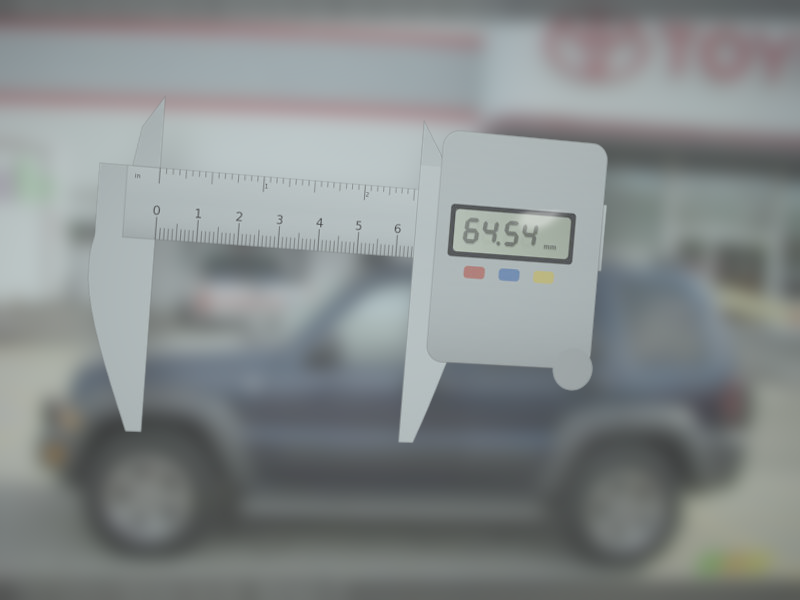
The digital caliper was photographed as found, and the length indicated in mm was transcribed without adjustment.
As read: 64.54 mm
